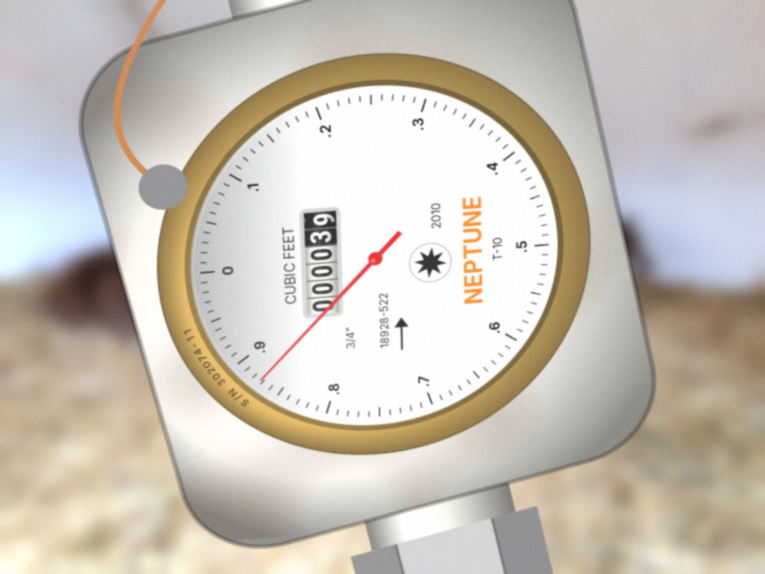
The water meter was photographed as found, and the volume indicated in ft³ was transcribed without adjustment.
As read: 38.87 ft³
